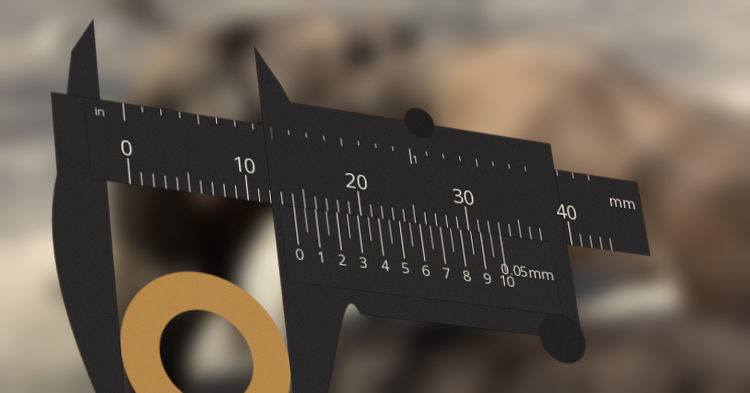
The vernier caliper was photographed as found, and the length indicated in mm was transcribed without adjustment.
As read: 14.0 mm
